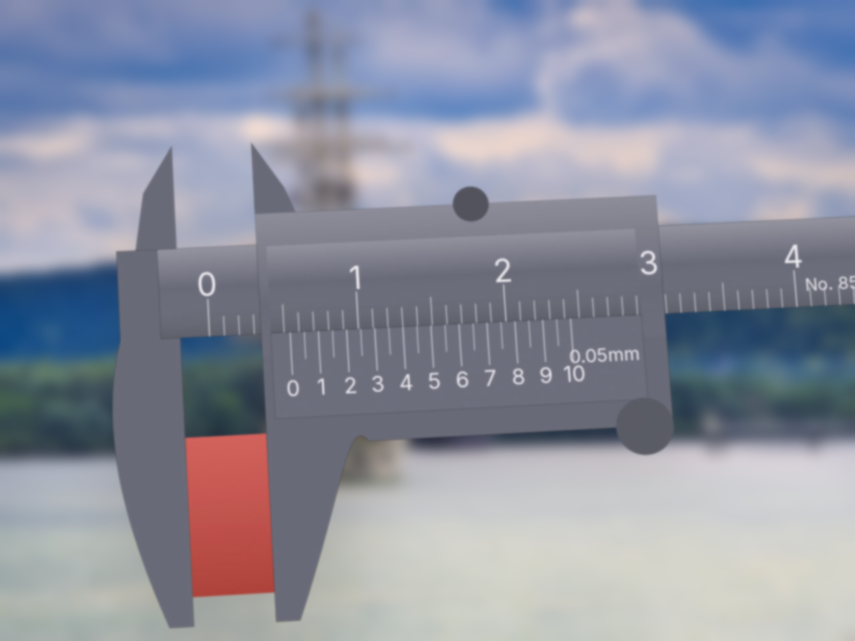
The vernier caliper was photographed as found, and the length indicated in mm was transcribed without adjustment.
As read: 5.4 mm
